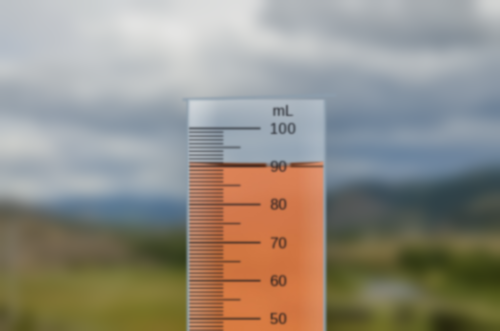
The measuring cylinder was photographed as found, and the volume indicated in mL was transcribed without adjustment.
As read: 90 mL
